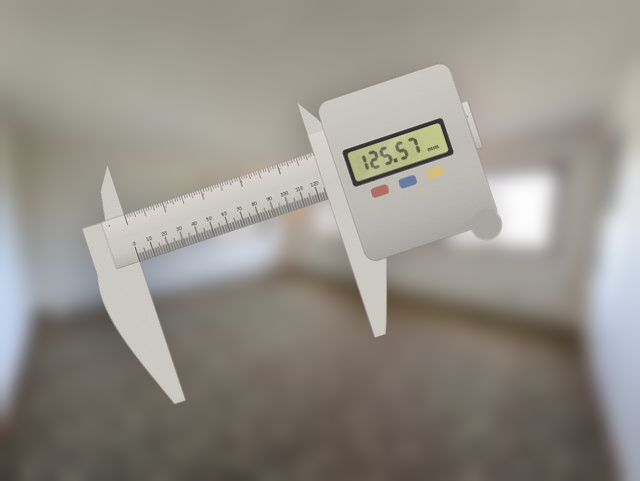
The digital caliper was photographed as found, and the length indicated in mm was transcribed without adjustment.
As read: 125.57 mm
